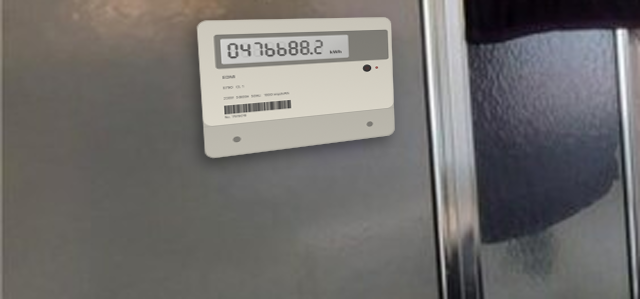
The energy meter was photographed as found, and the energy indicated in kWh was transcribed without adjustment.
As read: 476688.2 kWh
